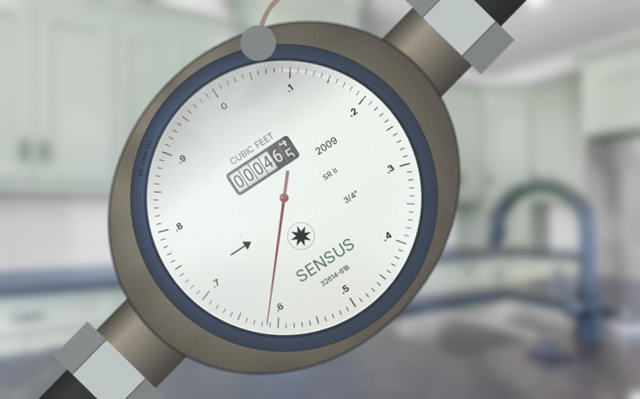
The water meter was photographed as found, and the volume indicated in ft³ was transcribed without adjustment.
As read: 464.61 ft³
